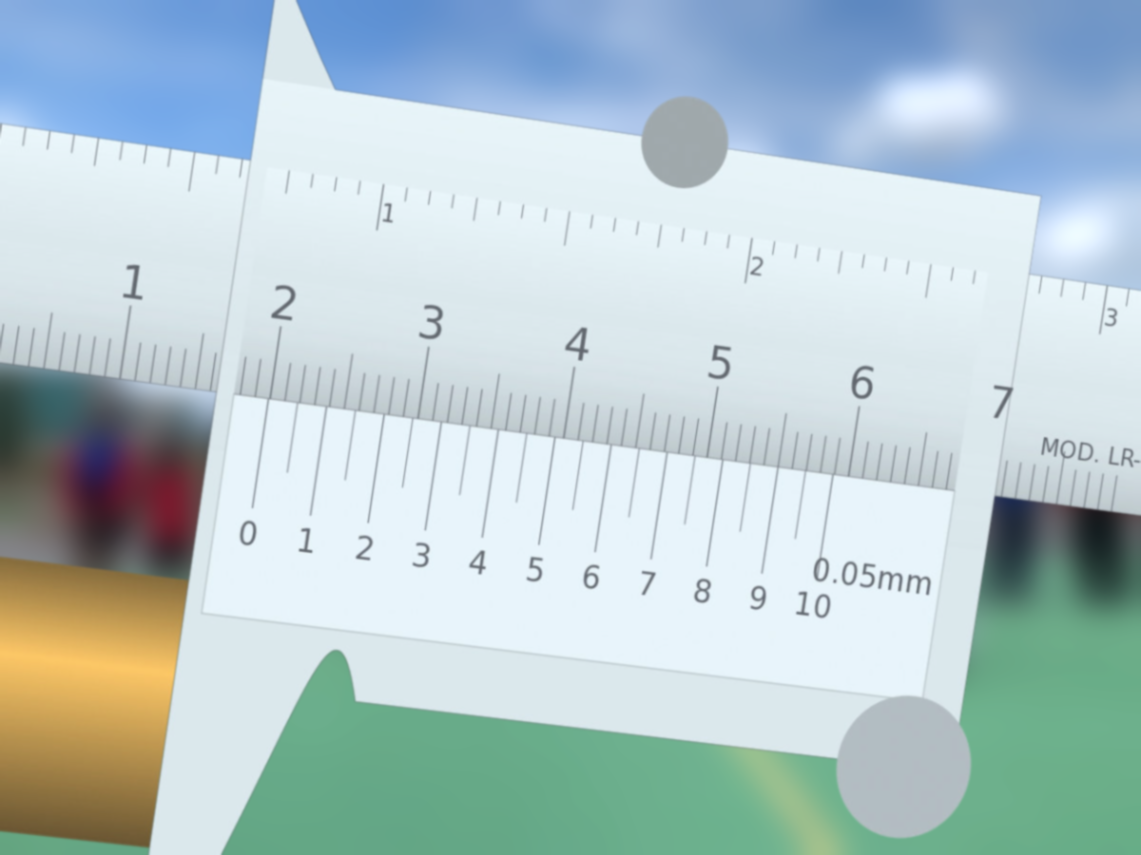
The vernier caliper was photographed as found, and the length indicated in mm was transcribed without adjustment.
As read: 19.9 mm
